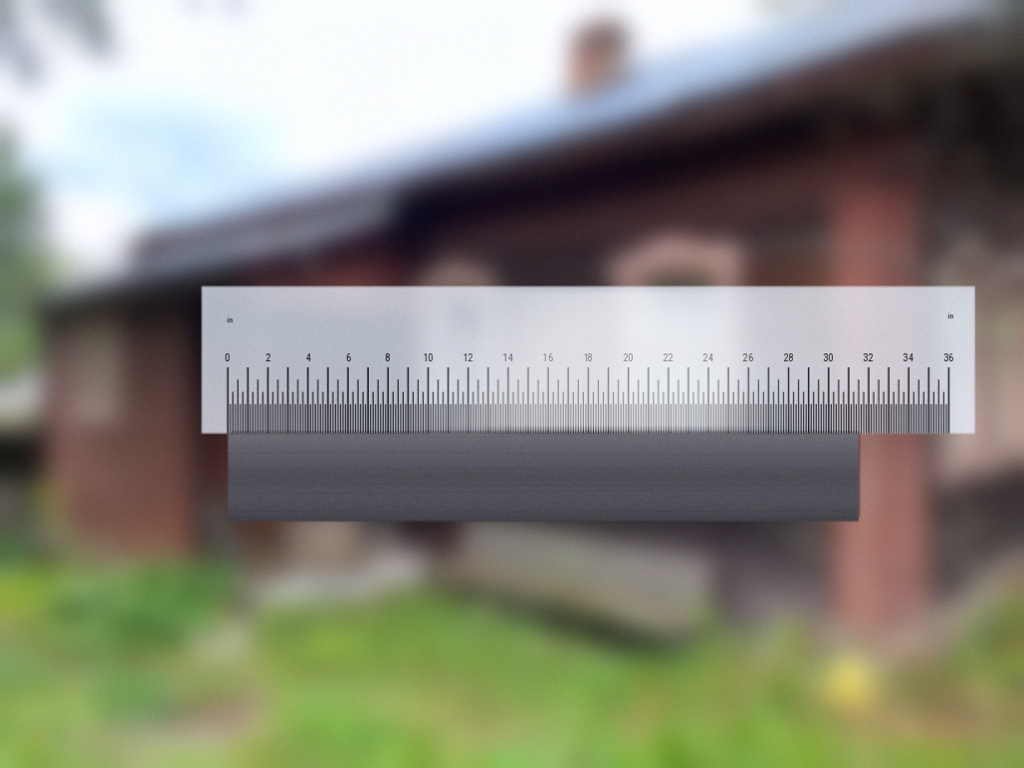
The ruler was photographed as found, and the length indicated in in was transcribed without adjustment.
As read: 31.5 in
